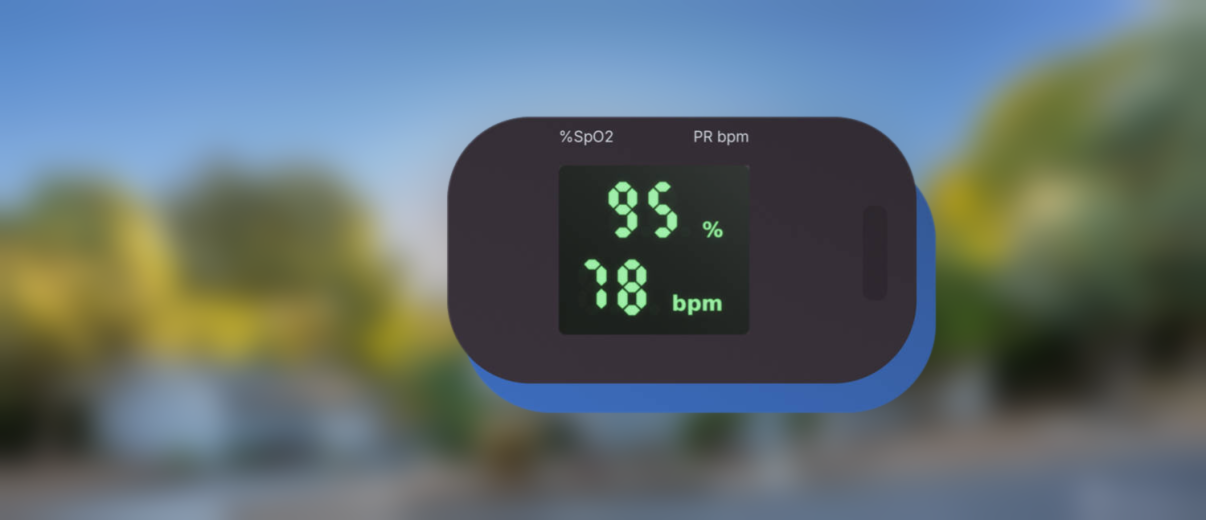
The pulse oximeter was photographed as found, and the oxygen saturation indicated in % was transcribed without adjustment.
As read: 95 %
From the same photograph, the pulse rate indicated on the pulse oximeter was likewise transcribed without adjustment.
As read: 78 bpm
